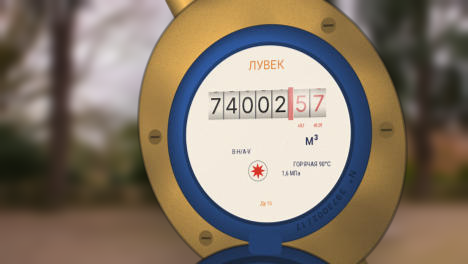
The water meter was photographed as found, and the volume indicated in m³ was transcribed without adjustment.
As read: 74002.57 m³
